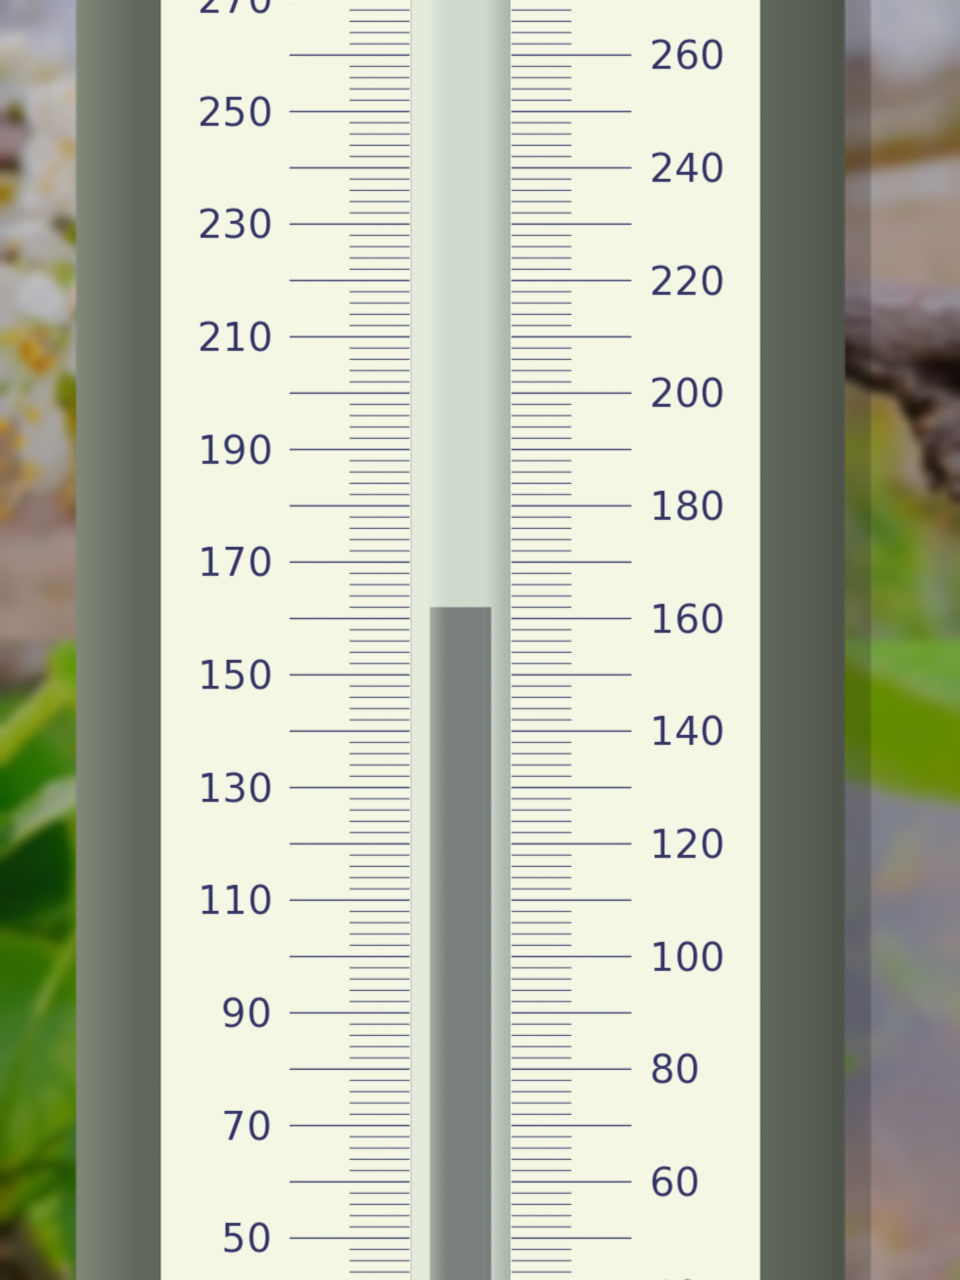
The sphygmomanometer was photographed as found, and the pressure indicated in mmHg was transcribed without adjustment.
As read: 162 mmHg
